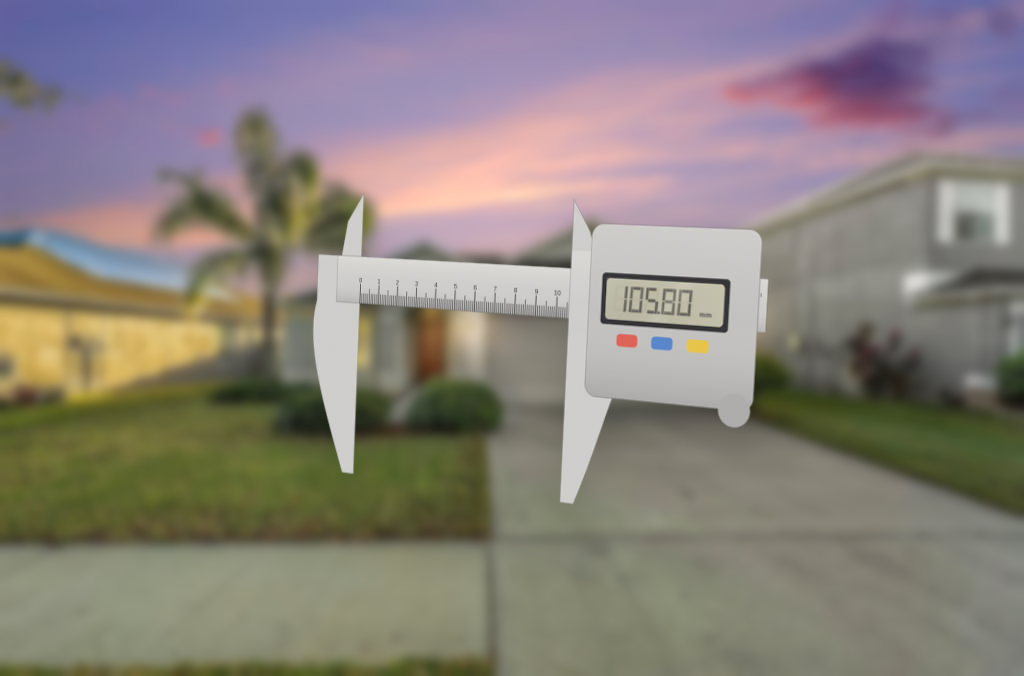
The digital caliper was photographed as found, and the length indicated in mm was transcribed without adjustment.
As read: 105.80 mm
